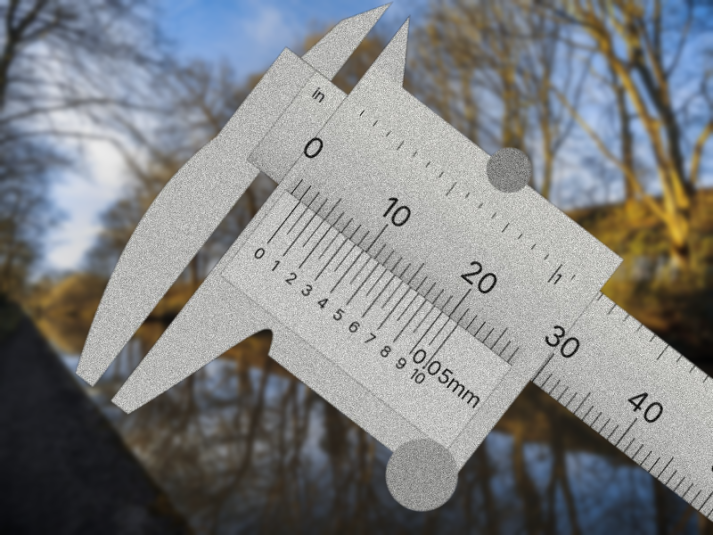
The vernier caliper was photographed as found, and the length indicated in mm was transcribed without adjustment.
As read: 2.1 mm
